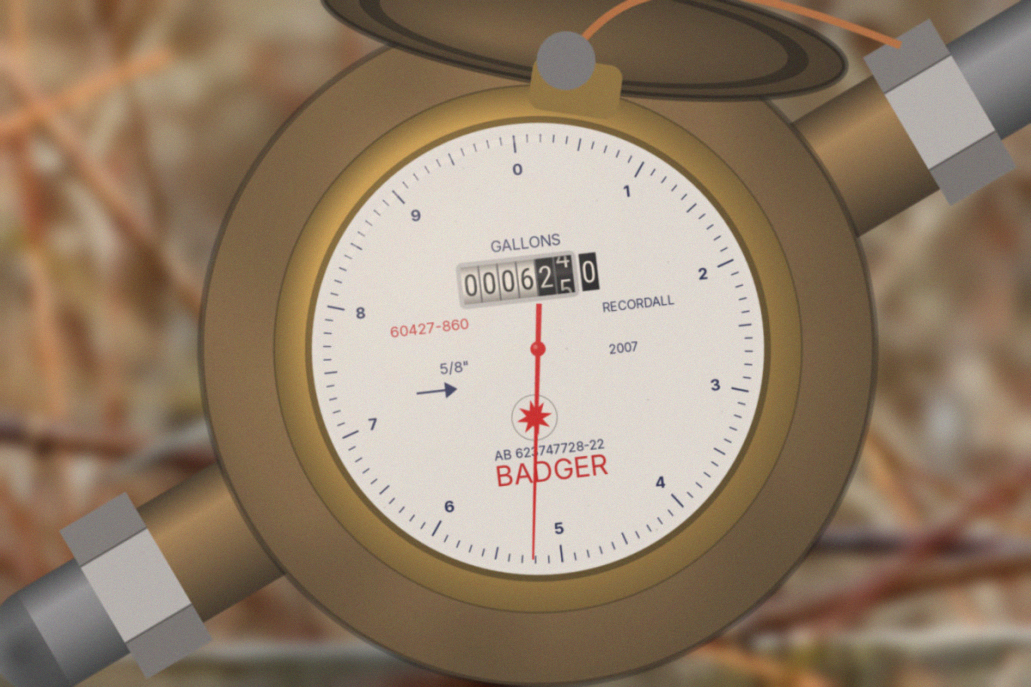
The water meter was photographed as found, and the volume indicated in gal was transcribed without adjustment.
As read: 6245.2 gal
